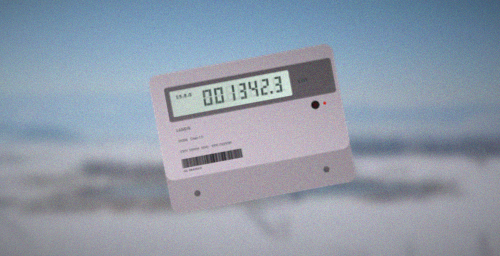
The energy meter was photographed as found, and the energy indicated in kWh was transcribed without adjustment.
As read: 1342.3 kWh
